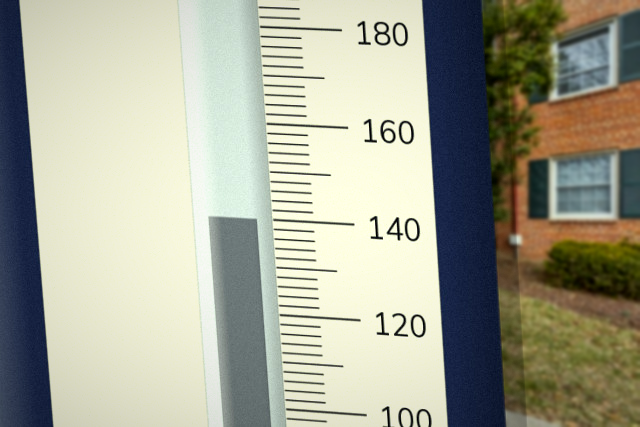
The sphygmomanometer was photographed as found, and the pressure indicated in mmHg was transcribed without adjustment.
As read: 140 mmHg
